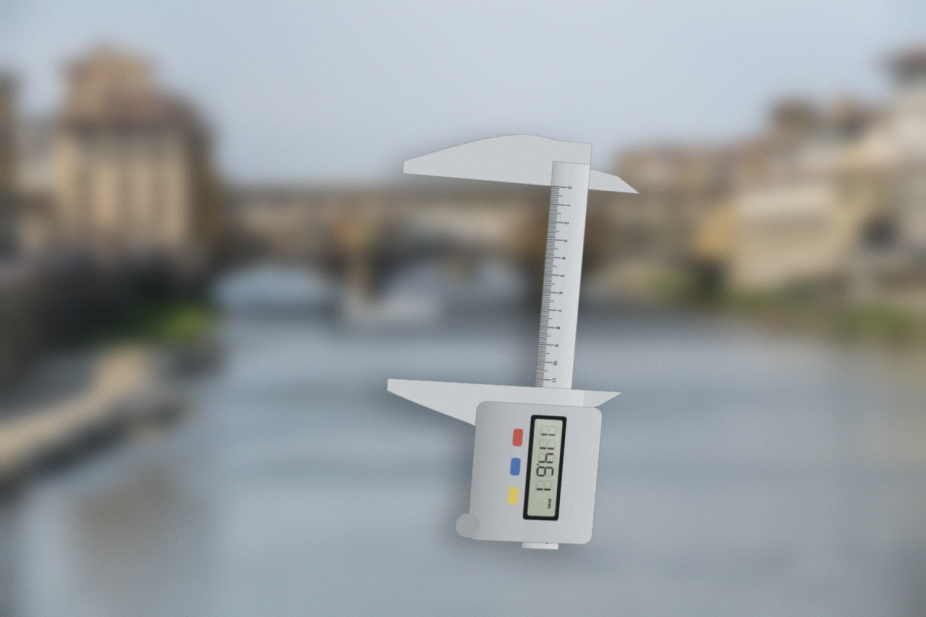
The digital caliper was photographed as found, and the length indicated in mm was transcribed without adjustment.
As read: 114.61 mm
